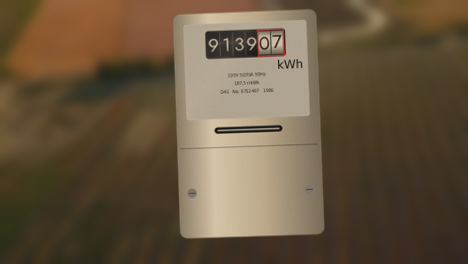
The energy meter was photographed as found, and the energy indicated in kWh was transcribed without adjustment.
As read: 9139.07 kWh
